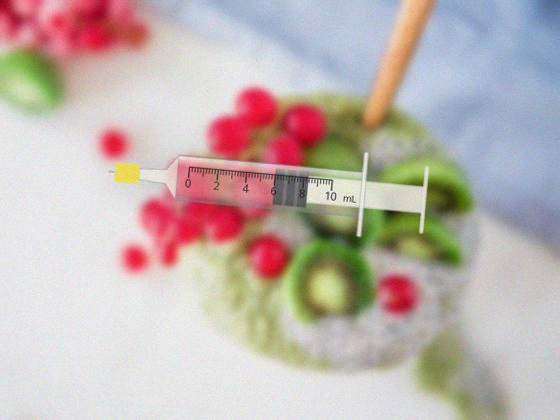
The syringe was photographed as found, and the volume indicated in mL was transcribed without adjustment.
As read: 6 mL
